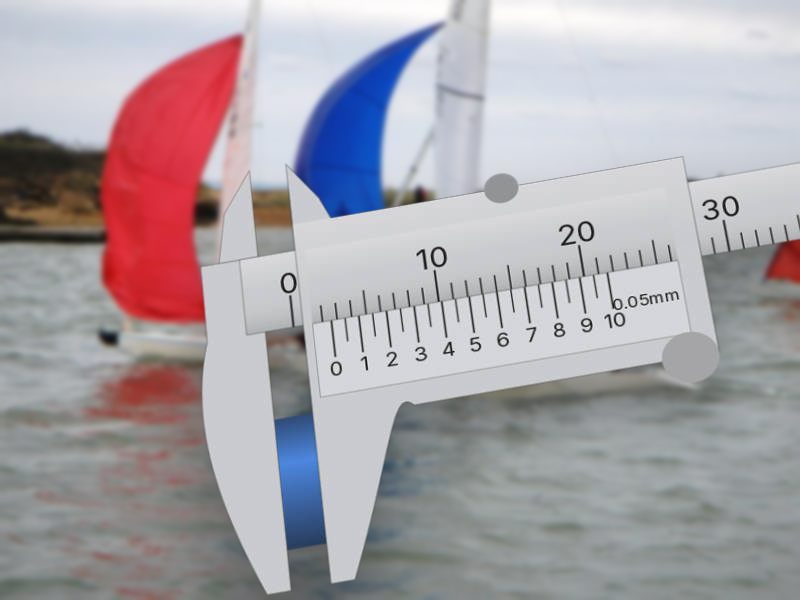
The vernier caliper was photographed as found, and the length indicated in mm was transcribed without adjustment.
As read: 2.6 mm
